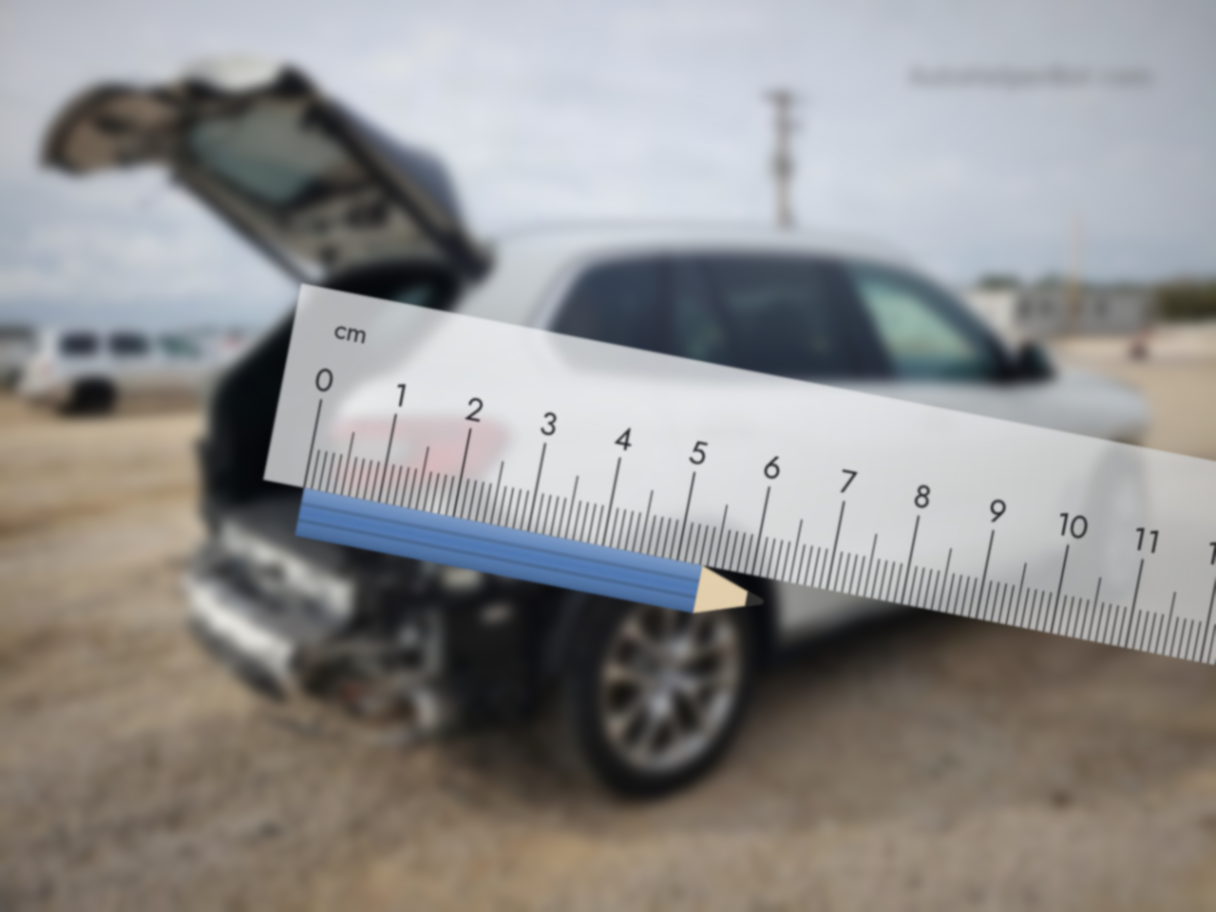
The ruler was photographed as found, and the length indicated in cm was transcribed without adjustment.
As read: 6.2 cm
